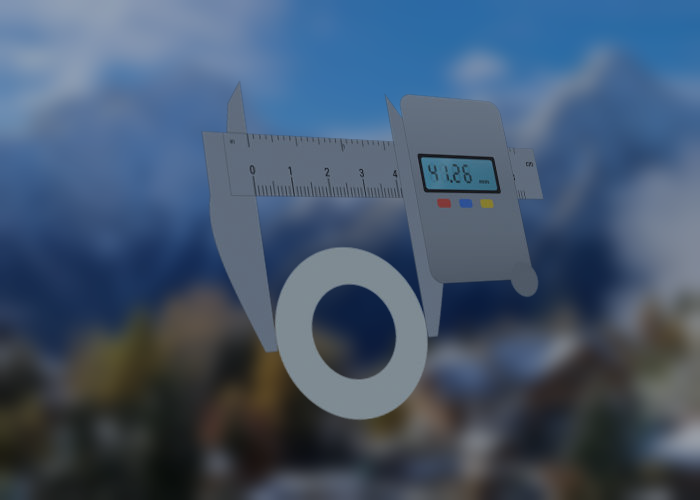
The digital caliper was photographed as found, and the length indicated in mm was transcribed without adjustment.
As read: 41.26 mm
